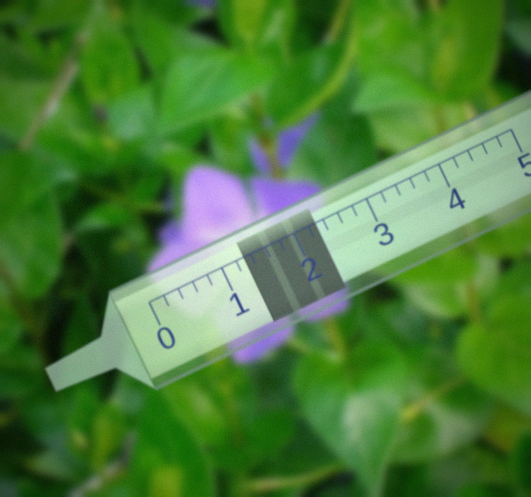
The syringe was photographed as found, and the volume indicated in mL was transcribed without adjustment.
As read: 1.3 mL
